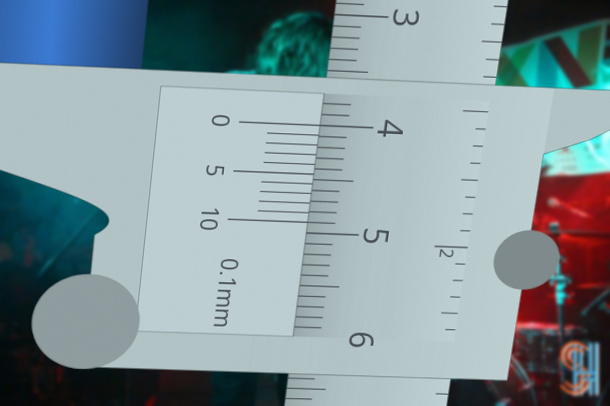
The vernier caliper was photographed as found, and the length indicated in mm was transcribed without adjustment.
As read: 40.0 mm
